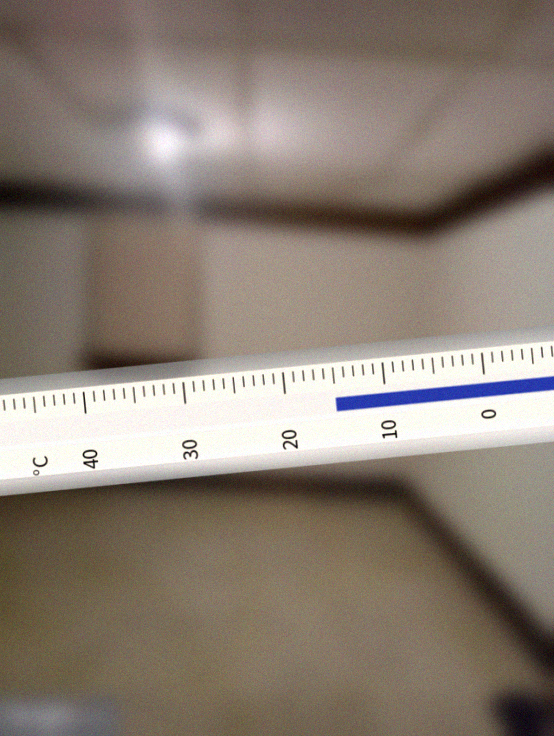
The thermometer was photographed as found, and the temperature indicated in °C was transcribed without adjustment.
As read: 15 °C
